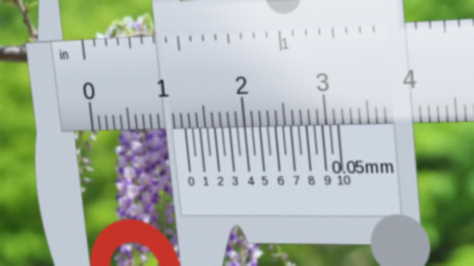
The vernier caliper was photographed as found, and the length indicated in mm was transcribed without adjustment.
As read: 12.4 mm
